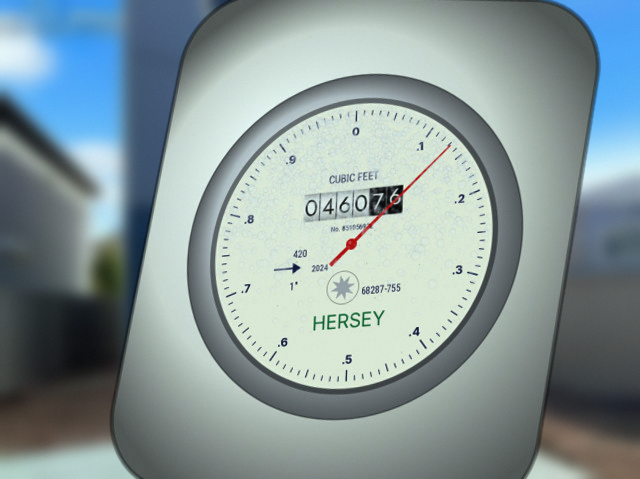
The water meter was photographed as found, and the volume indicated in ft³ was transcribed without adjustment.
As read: 46076.13 ft³
